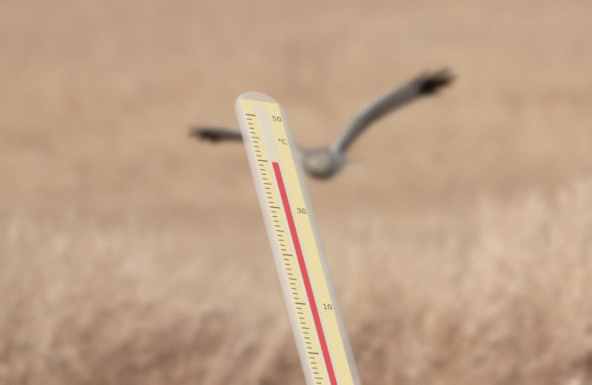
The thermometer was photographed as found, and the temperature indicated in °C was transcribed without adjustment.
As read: 40 °C
